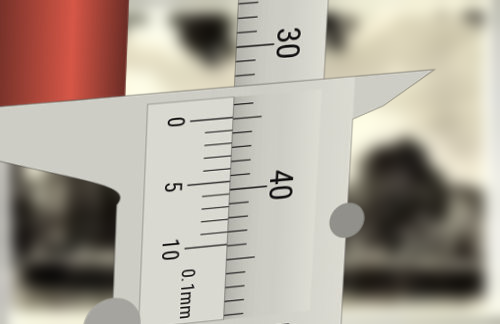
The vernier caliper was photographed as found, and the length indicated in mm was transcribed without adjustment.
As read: 34.9 mm
